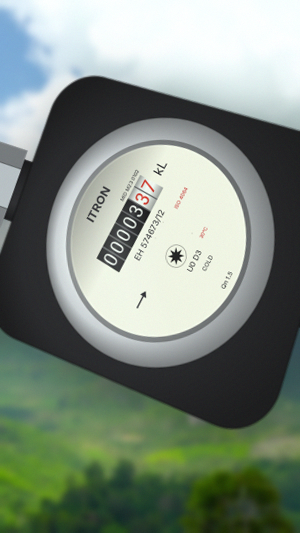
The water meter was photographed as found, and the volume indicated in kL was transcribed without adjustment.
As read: 3.37 kL
